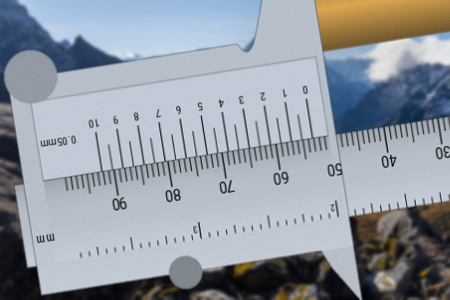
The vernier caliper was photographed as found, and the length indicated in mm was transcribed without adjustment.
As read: 53.2 mm
